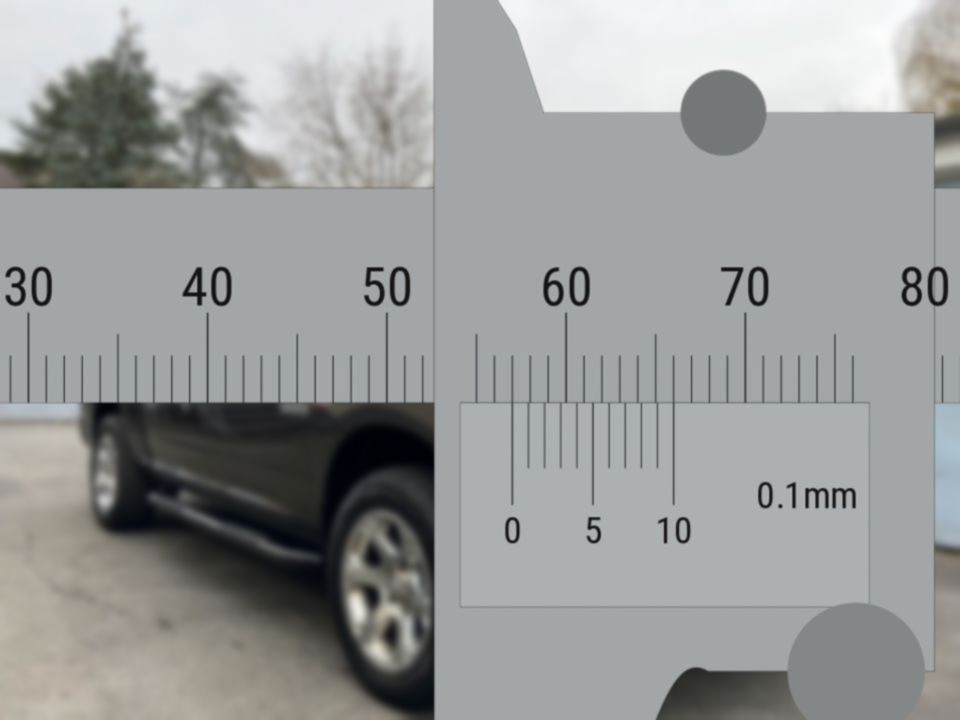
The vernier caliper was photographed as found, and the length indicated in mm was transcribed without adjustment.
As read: 57.0 mm
